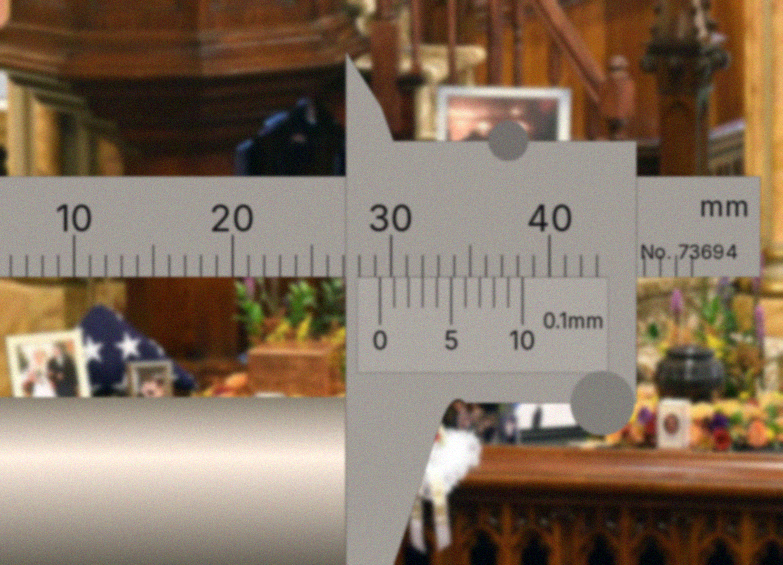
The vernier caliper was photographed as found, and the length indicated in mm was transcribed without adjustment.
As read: 29.3 mm
